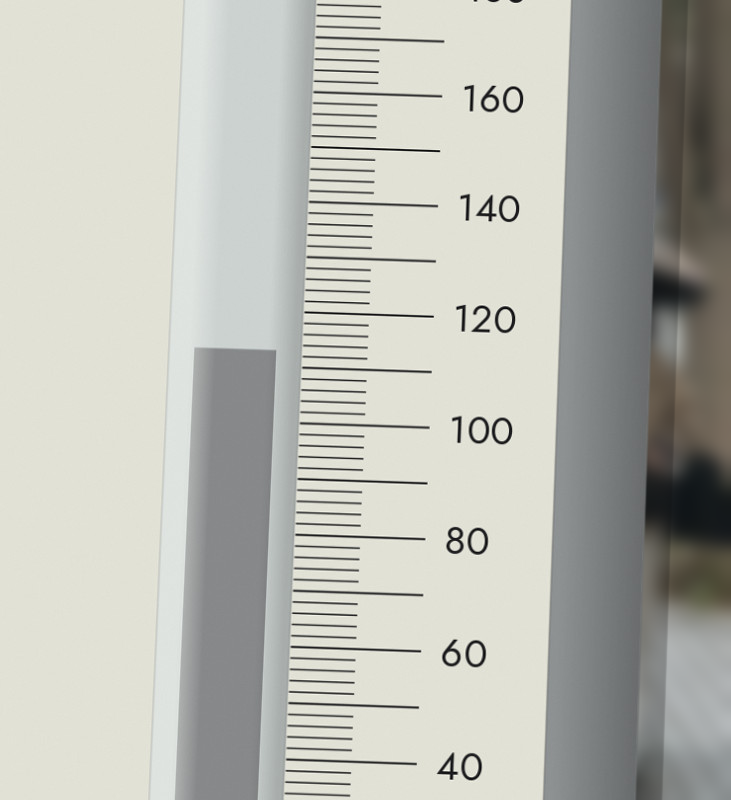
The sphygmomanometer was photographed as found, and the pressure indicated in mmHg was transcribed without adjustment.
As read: 113 mmHg
